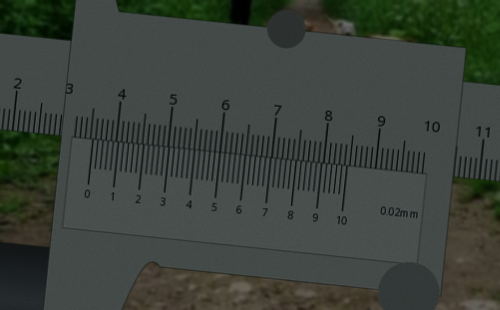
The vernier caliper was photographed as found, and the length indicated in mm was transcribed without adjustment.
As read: 35.5 mm
